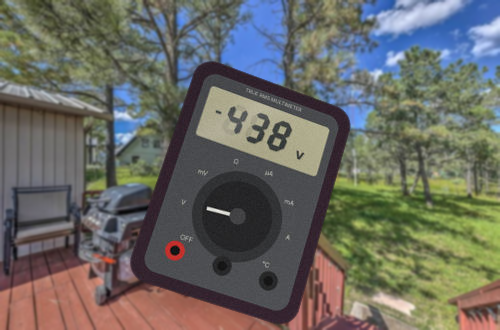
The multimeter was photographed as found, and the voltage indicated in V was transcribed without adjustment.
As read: -438 V
